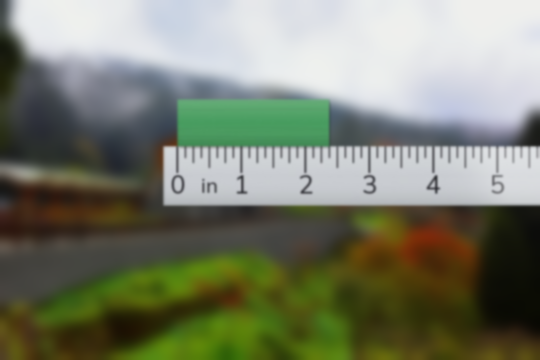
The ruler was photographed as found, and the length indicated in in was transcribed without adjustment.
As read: 2.375 in
